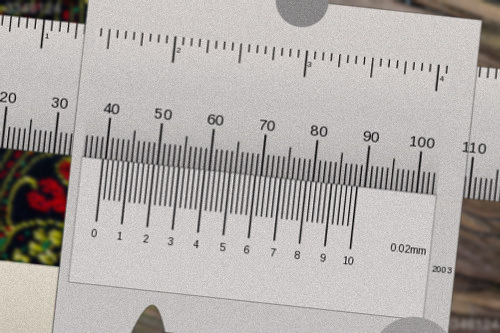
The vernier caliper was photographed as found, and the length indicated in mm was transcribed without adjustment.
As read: 39.5 mm
